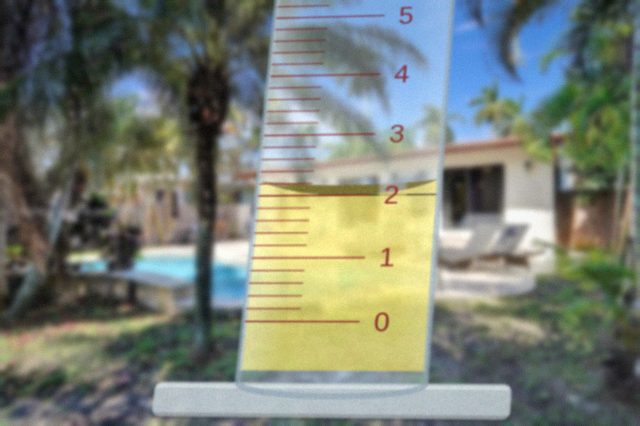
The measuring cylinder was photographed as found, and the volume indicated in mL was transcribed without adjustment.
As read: 2 mL
